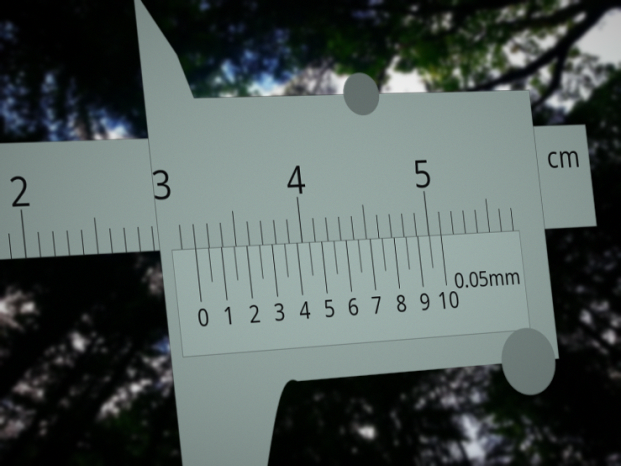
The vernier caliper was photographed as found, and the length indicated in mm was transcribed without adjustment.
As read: 32.0 mm
